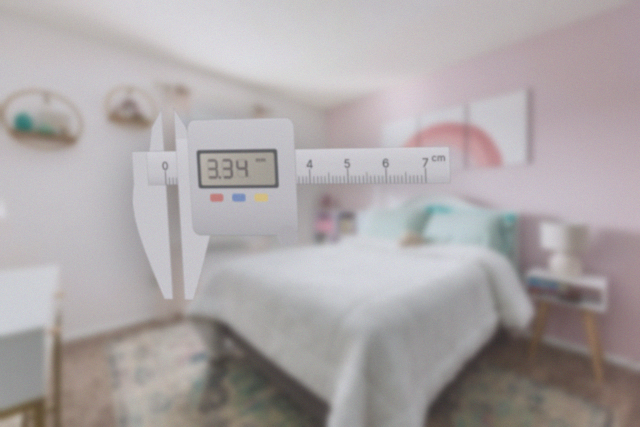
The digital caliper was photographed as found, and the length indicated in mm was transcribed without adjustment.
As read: 3.34 mm
